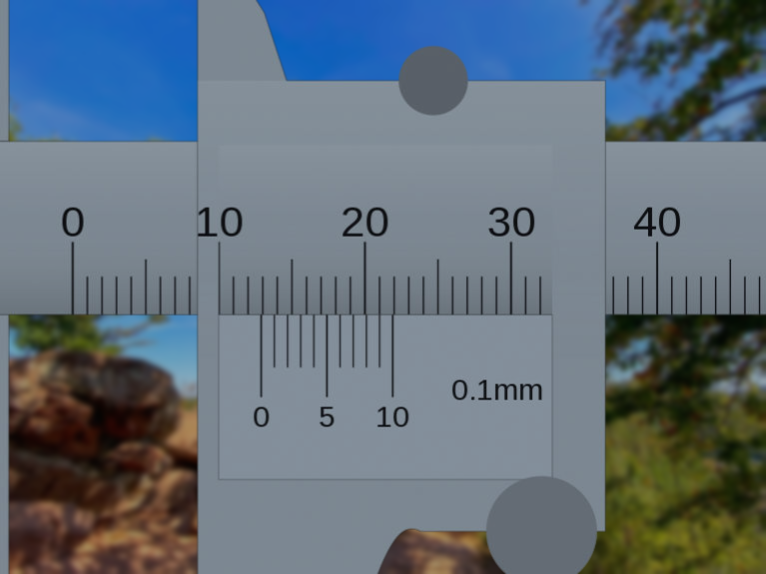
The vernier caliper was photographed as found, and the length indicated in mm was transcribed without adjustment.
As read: 12.9 mm
